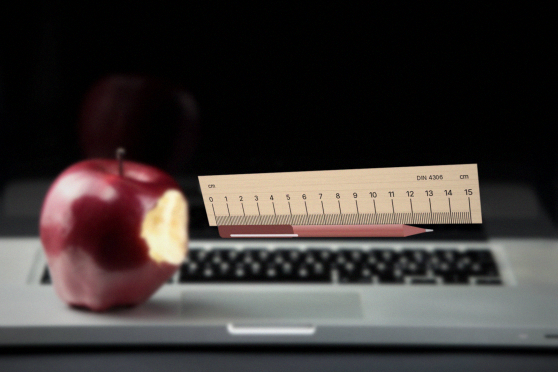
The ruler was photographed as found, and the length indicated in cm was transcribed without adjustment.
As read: 13 cm
